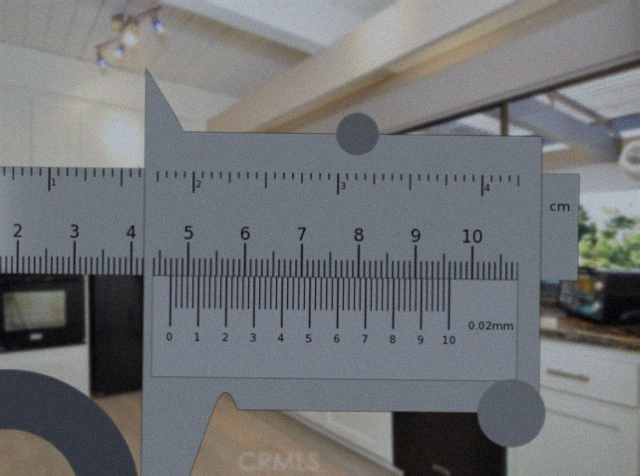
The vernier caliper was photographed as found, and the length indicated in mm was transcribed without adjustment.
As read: 47.0 mm
